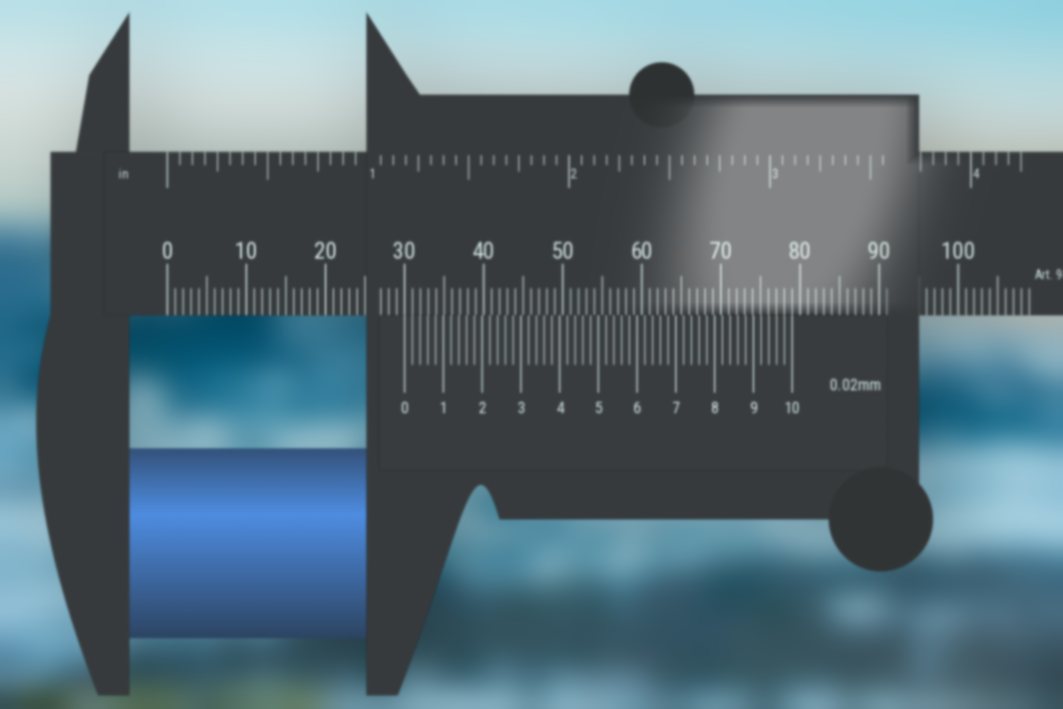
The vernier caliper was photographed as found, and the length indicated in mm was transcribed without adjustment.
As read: 30.0 mm
